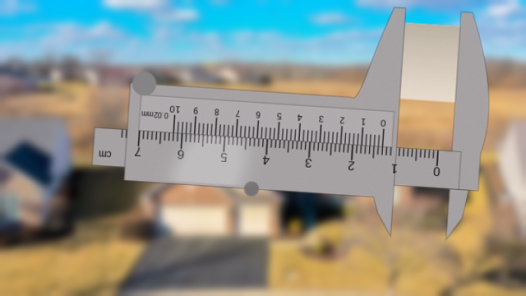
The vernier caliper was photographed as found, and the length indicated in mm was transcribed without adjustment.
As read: 13.0 mm
